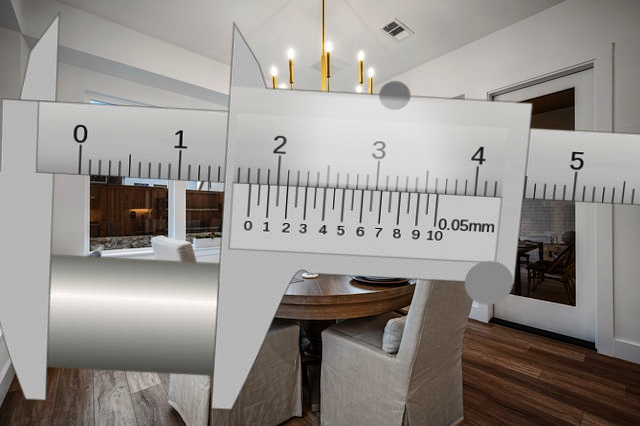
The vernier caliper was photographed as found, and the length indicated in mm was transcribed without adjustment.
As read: 17.2 mm
